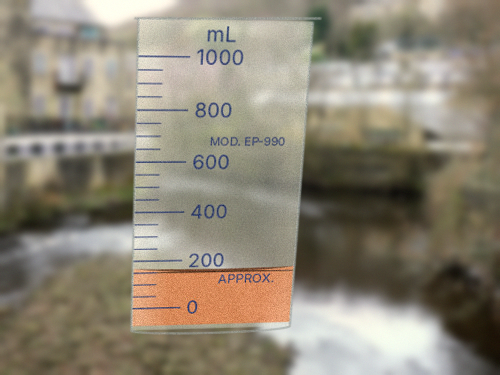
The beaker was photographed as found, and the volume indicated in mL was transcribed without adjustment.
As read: 150 mL
